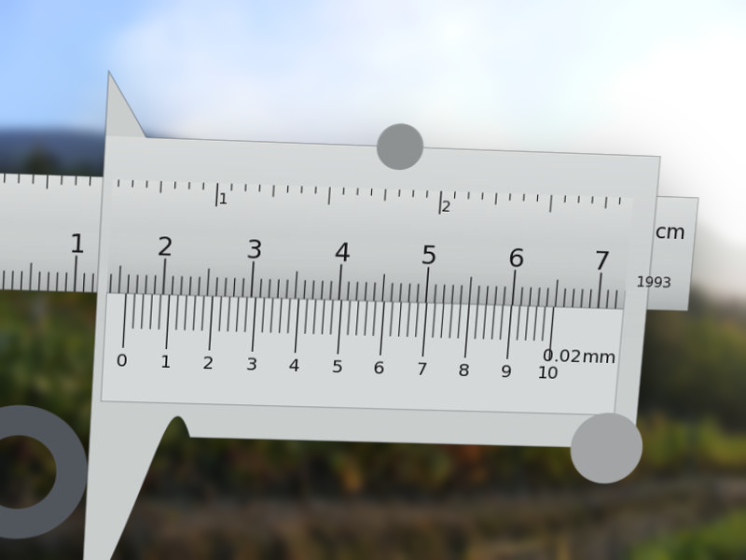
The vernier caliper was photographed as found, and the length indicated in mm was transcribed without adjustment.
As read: 15.8 mm
